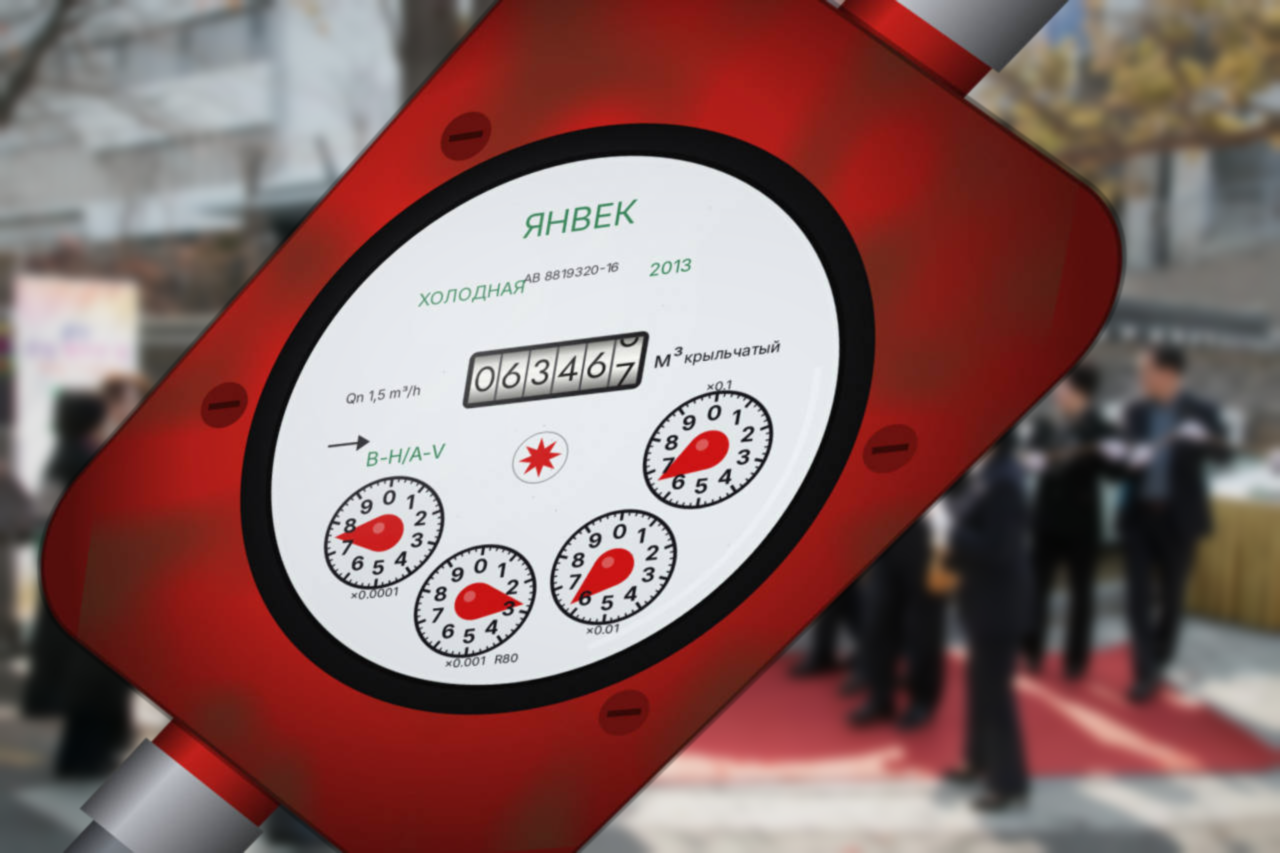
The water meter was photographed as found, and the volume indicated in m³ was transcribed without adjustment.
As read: 63466.6627 m³
